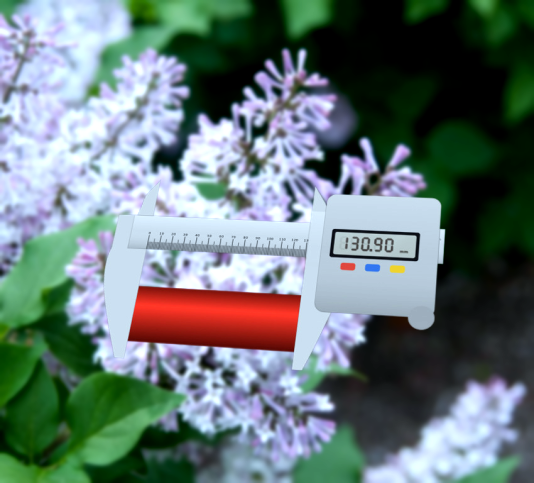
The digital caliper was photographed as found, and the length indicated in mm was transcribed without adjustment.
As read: 130.90 mm
